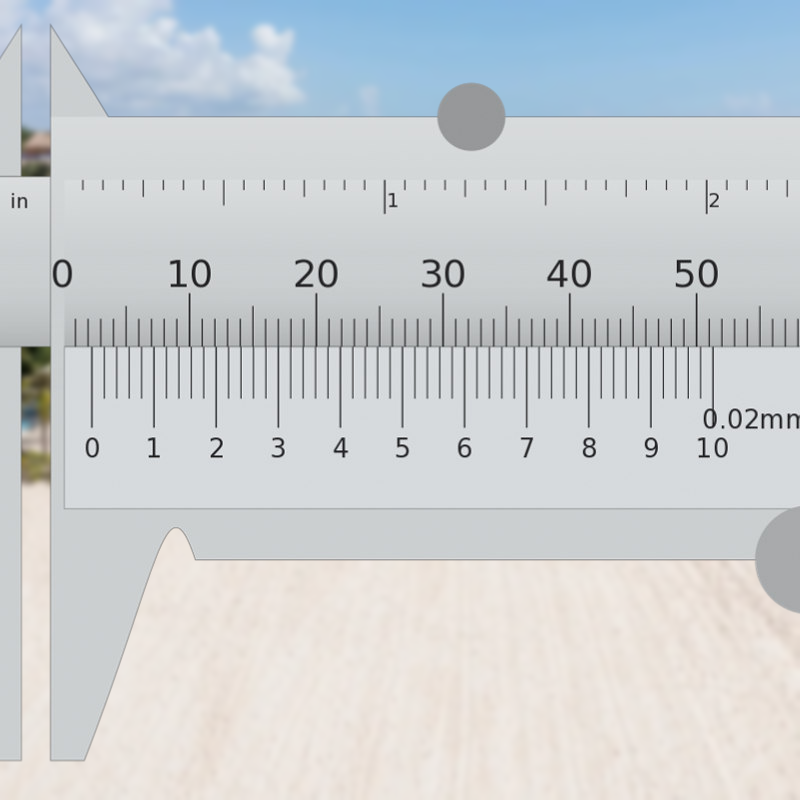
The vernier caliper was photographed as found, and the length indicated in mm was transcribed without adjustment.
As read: 2.3 mm
